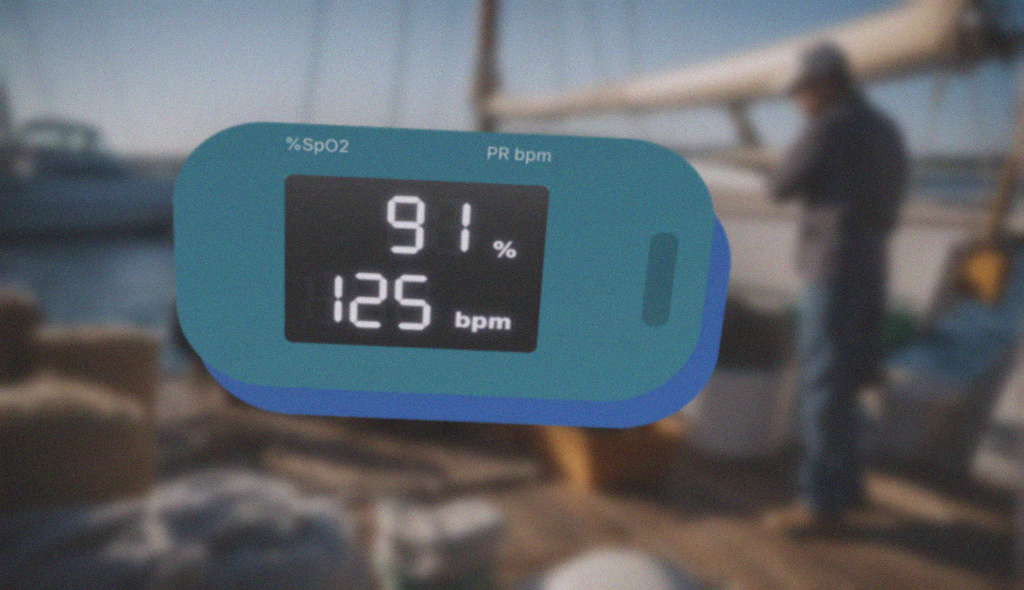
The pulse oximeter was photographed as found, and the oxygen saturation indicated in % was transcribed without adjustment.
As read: 91 %
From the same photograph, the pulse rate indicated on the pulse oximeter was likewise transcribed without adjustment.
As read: 125 bpm
